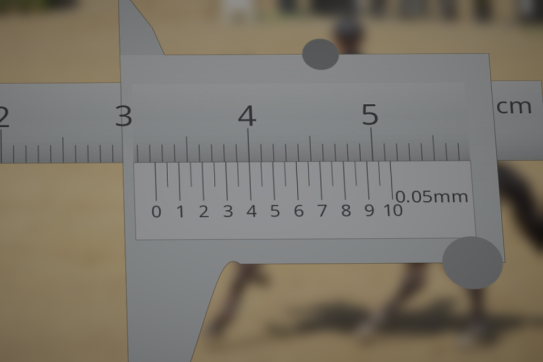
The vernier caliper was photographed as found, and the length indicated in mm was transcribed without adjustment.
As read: 32.4 mm
